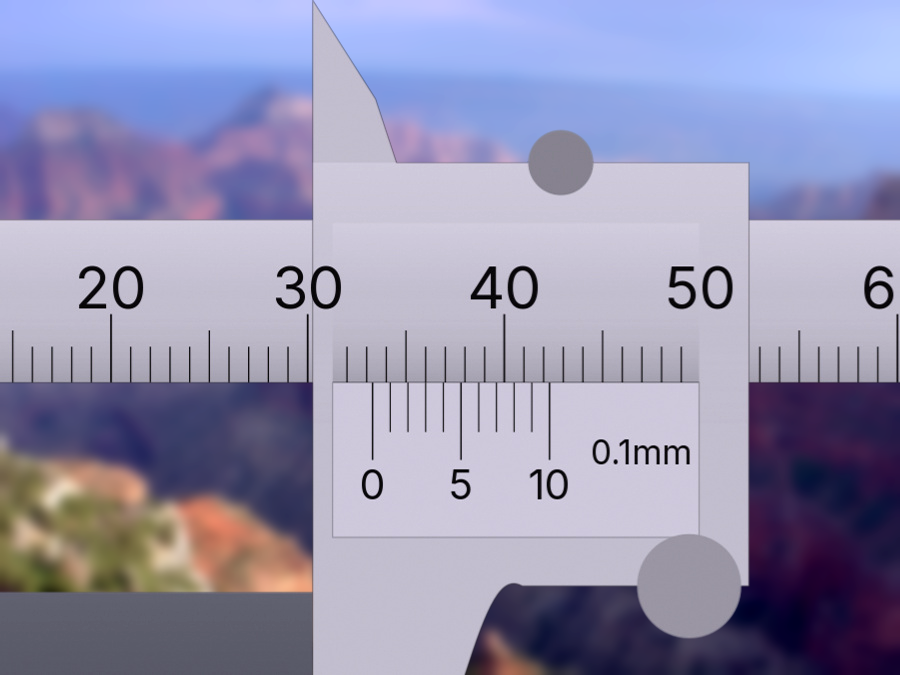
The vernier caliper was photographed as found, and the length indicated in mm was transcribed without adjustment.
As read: 33.3 mm
